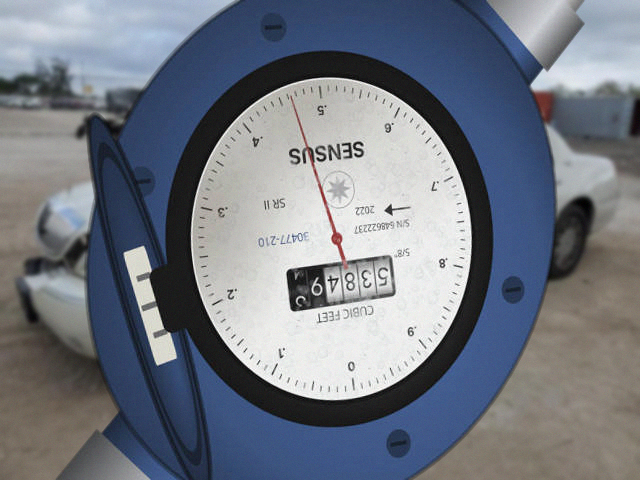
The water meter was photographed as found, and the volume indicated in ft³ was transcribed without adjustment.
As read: 538493.46 ft³
